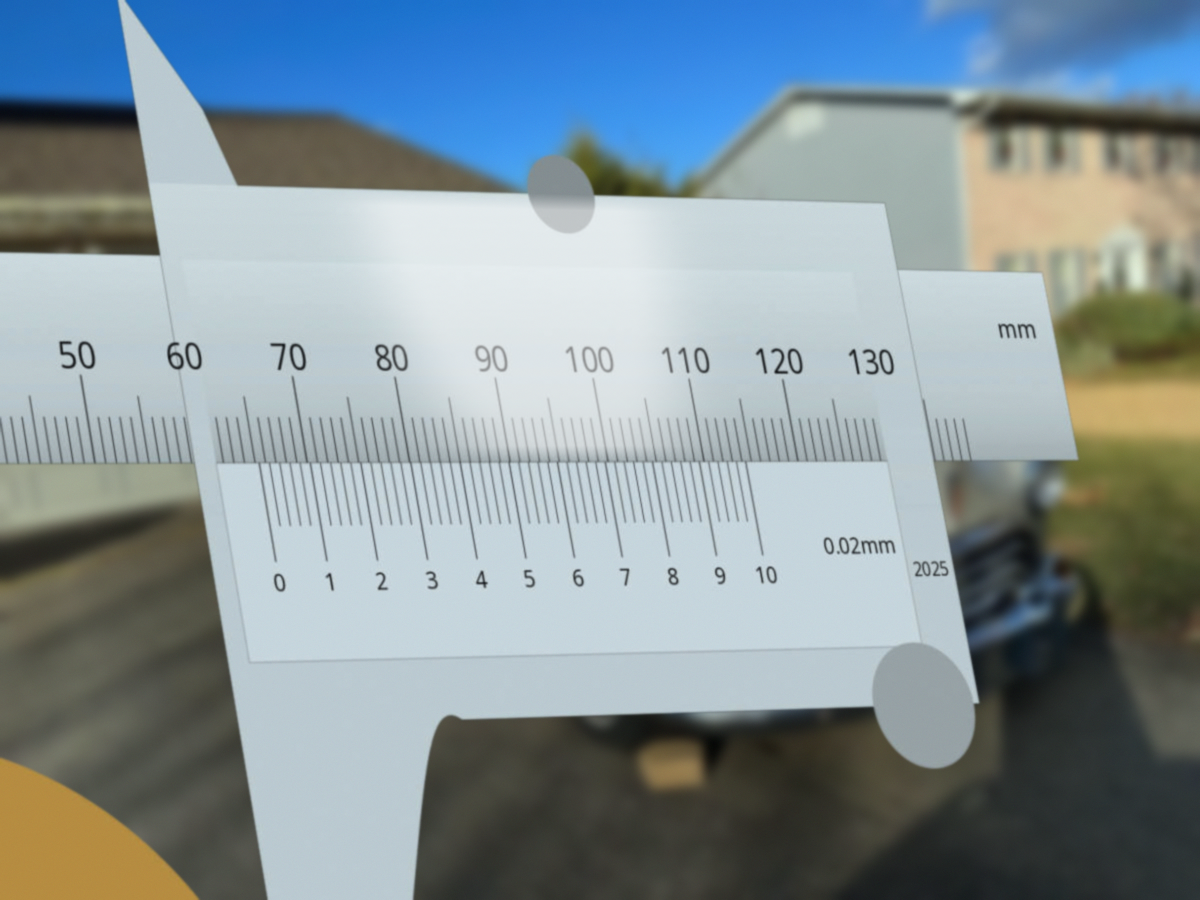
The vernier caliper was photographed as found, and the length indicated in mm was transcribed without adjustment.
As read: 65.4 mm
